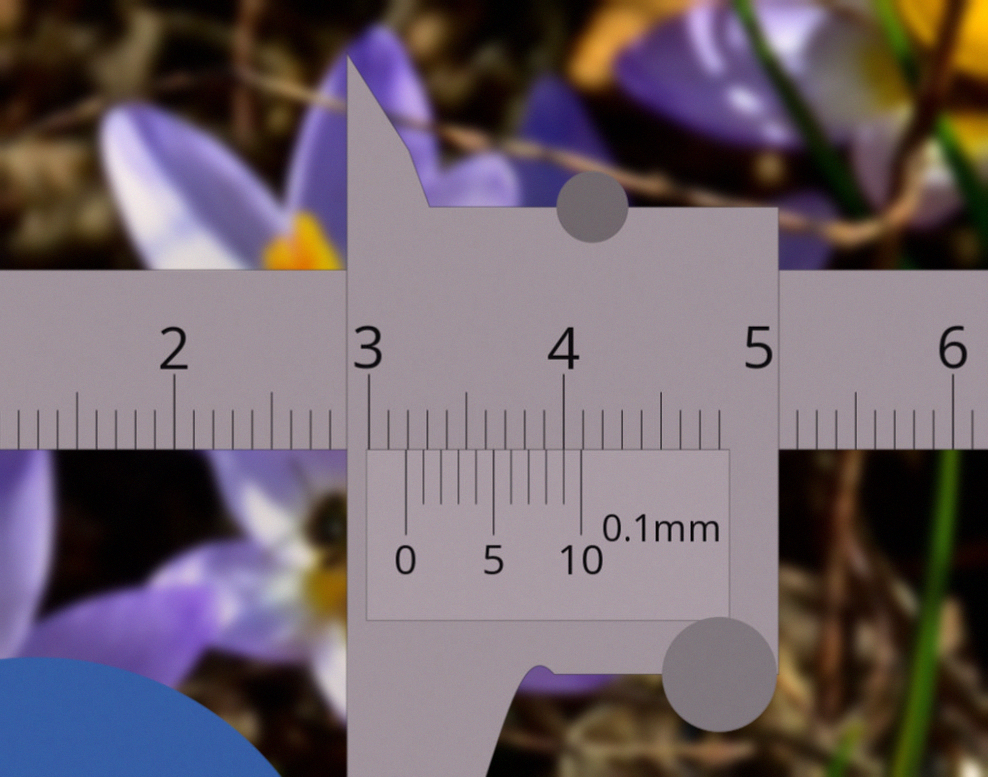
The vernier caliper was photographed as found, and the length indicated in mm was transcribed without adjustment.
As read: 31.9 mm
